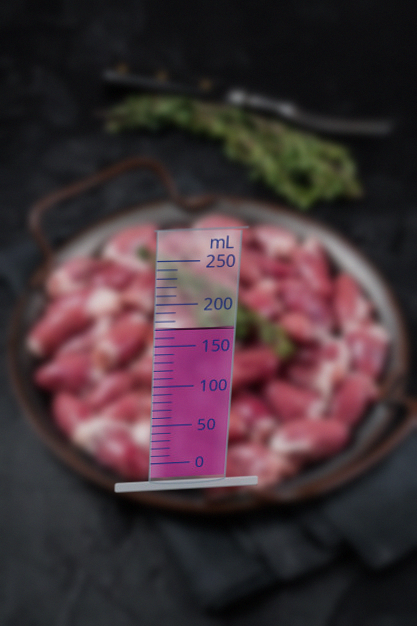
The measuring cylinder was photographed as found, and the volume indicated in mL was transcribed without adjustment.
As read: 170 mL
